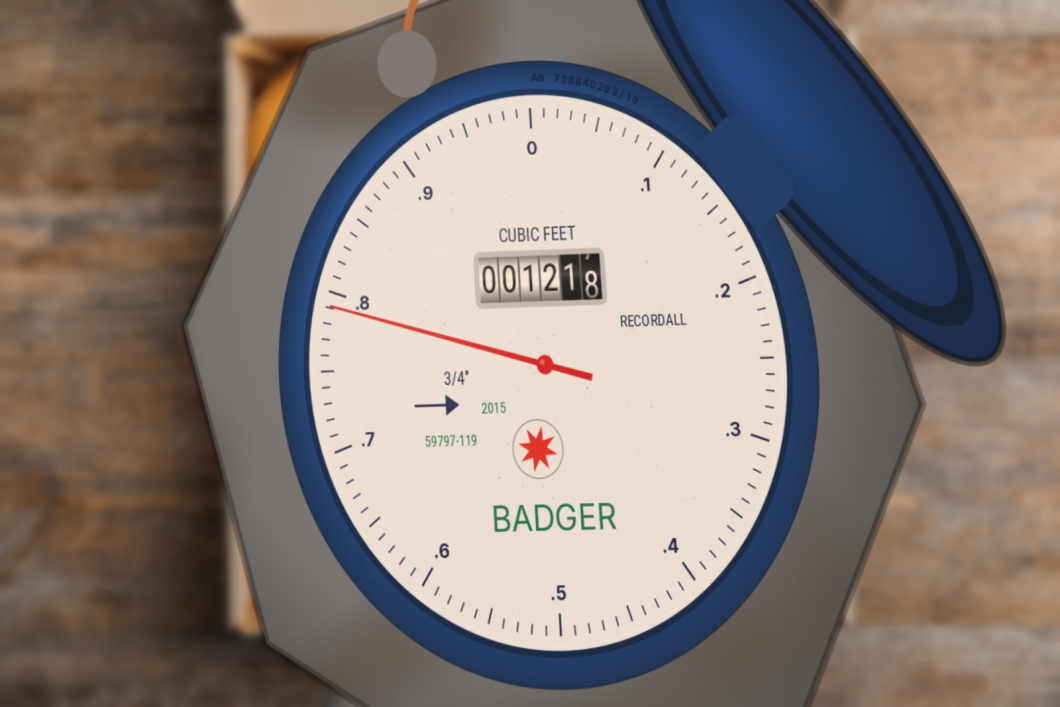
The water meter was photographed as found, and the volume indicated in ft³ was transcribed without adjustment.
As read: 1217.79 ft³
